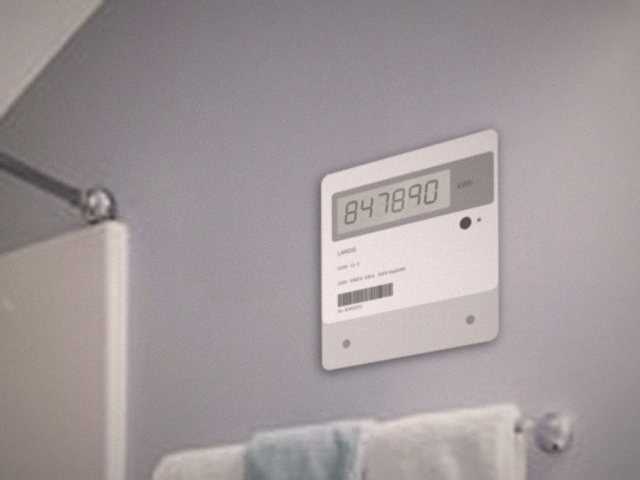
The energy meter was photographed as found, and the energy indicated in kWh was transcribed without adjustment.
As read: 847890 kWh
